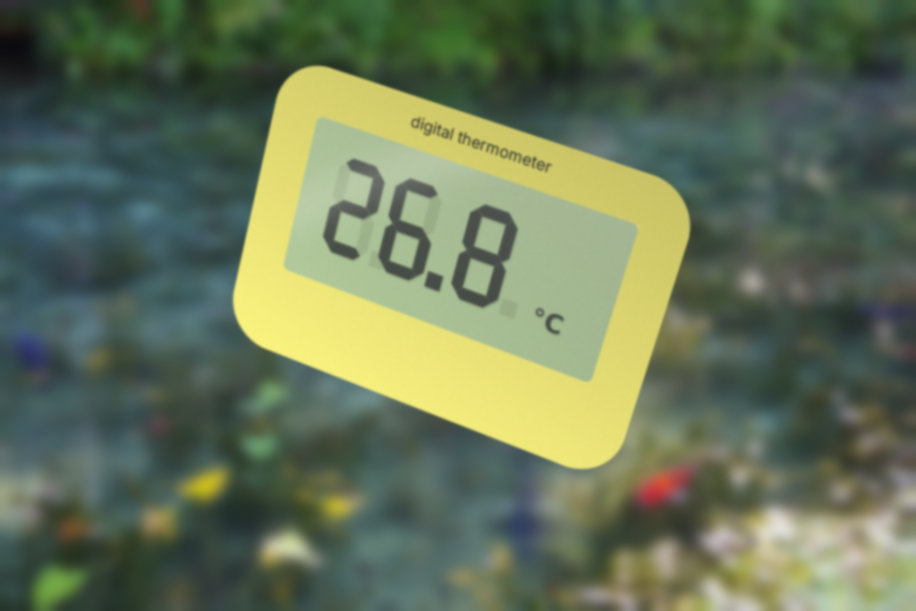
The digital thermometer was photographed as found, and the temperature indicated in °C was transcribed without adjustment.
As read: 26.8 °C
